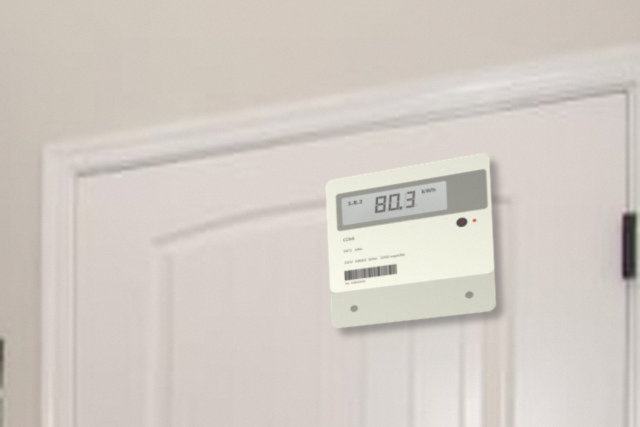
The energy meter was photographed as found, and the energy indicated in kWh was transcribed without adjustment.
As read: 80.3 kWh
